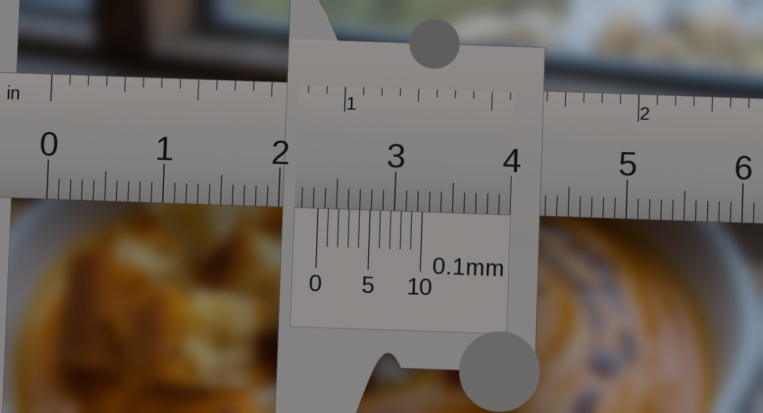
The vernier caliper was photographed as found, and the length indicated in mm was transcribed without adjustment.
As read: 23.4 mm
